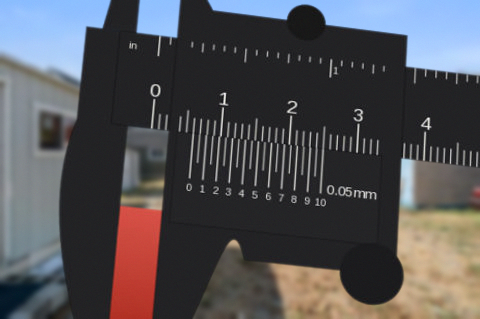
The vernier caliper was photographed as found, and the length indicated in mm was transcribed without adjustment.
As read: 6.0 mm
